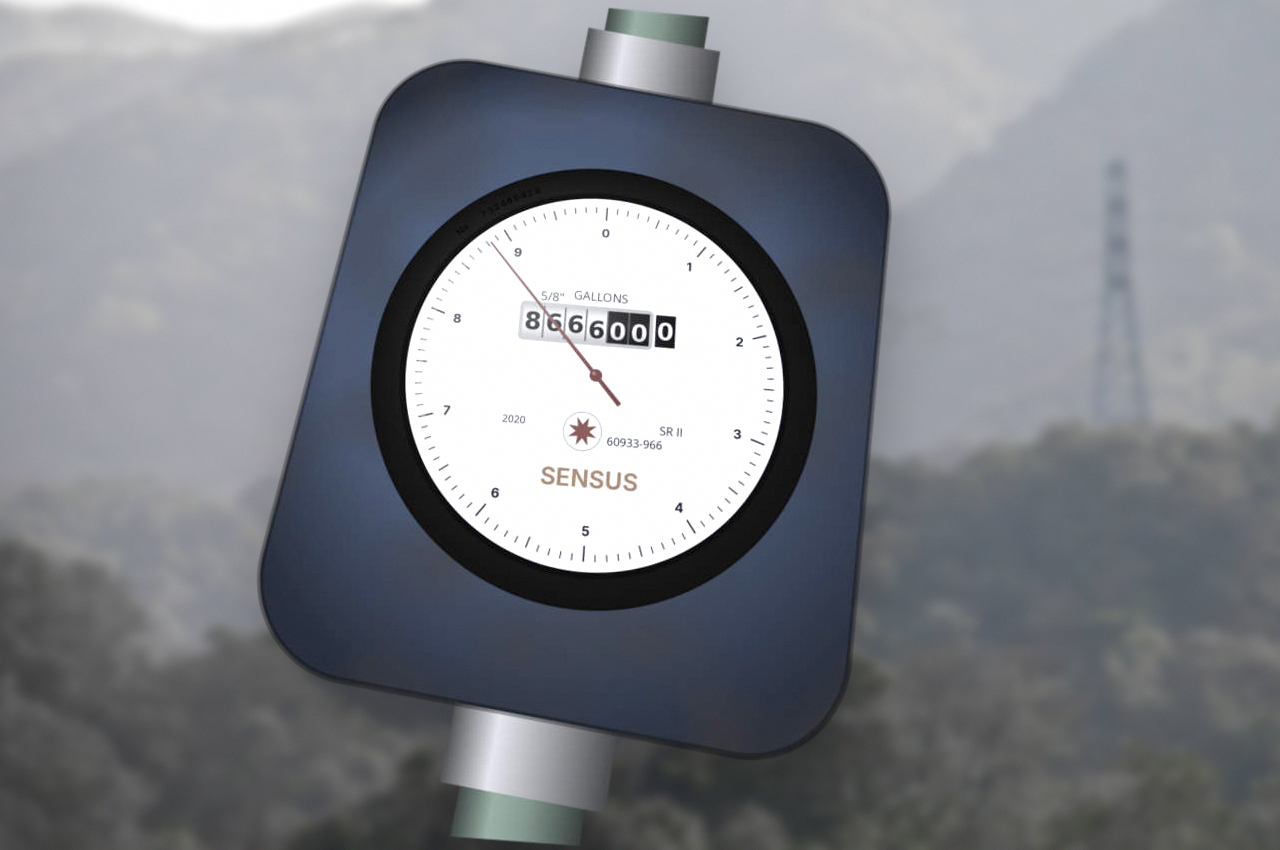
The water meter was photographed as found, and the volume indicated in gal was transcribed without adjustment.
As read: 8665998.8 gal
